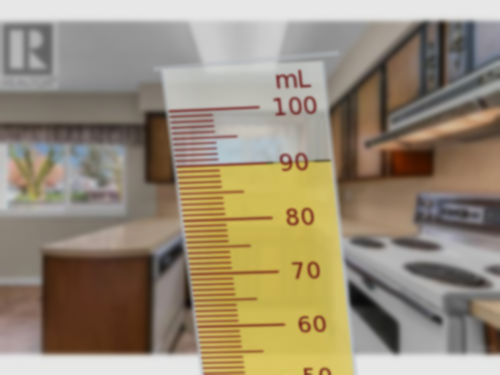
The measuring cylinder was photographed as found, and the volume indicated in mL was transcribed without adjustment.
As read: 90 mL
